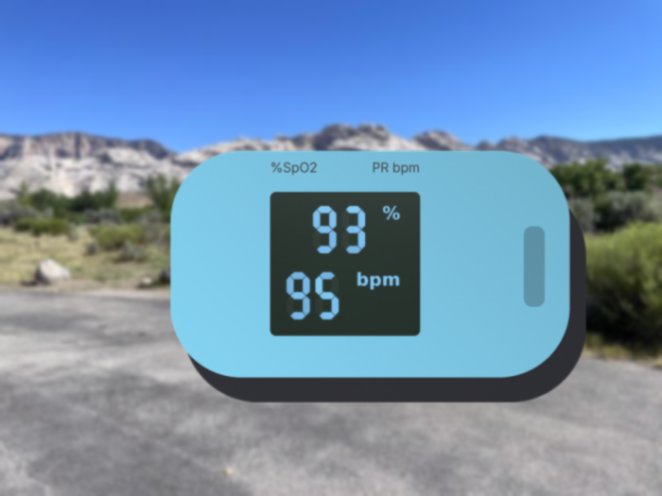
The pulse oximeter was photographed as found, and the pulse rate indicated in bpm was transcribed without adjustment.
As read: 95 bpm
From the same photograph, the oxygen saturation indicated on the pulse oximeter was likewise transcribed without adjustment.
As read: 93 %
